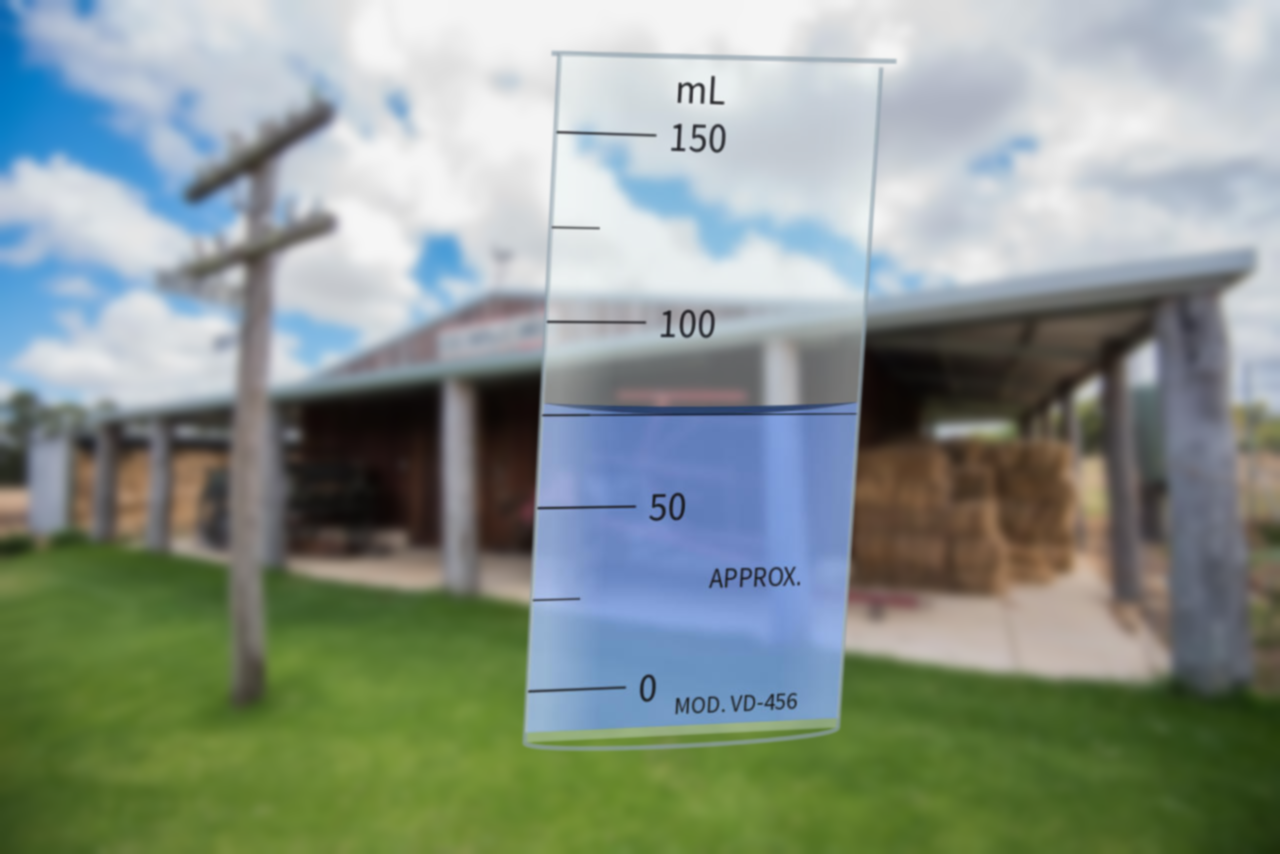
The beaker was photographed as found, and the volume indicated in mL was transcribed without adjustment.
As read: 75 mL
